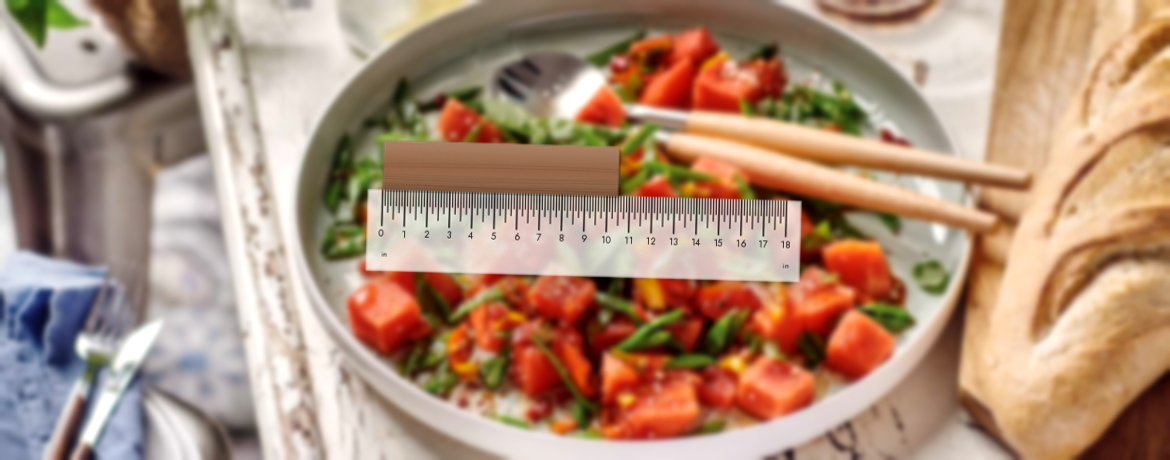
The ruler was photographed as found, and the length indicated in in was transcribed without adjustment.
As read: 10.5 in
